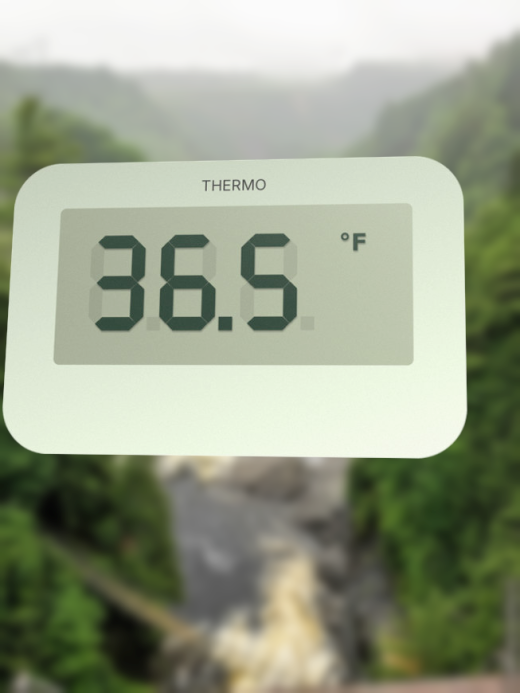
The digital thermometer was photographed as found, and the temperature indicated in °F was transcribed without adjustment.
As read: 36.5 °F
